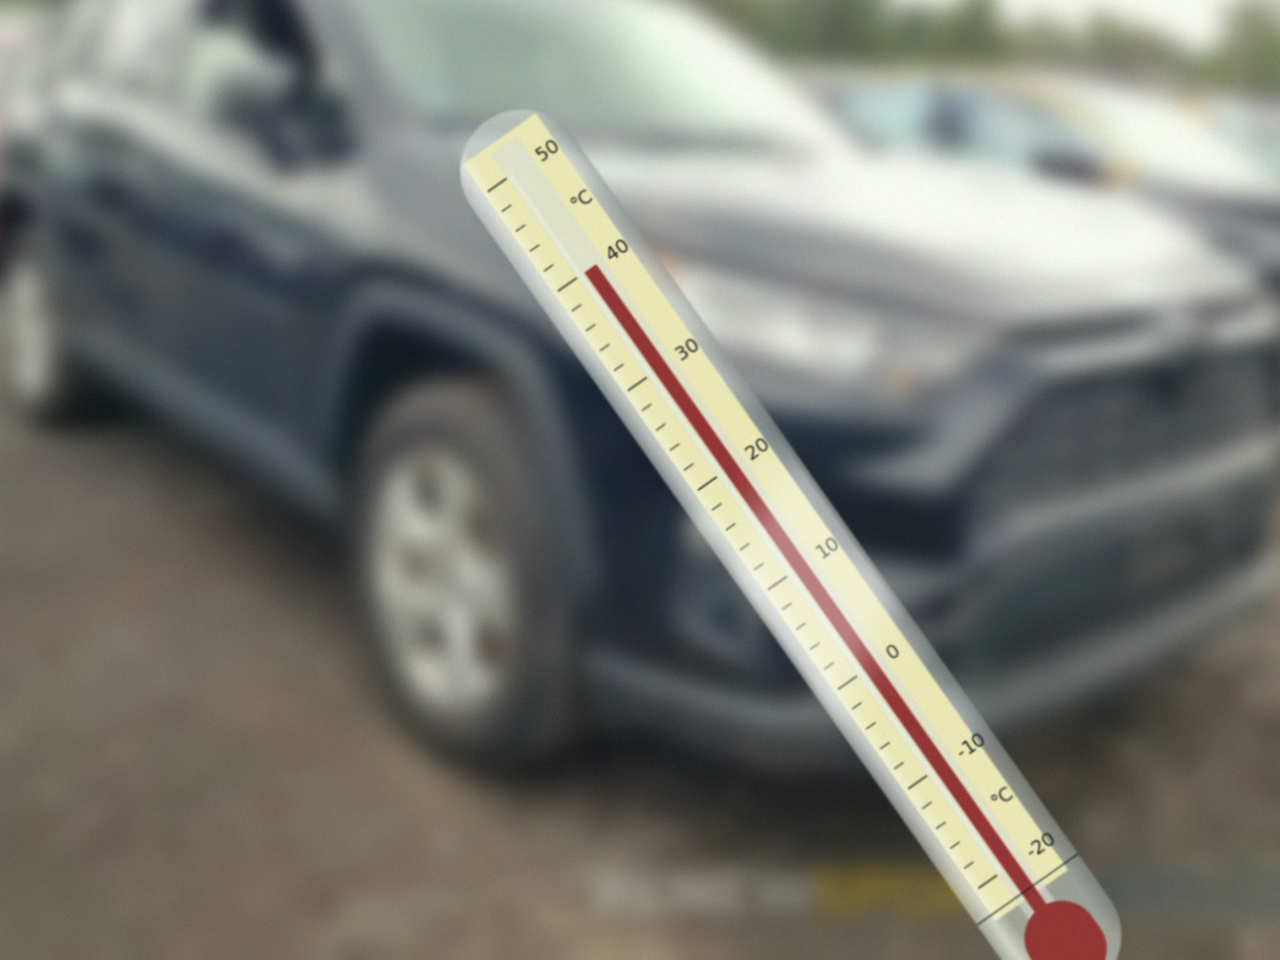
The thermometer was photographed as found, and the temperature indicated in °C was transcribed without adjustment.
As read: 40 °C
